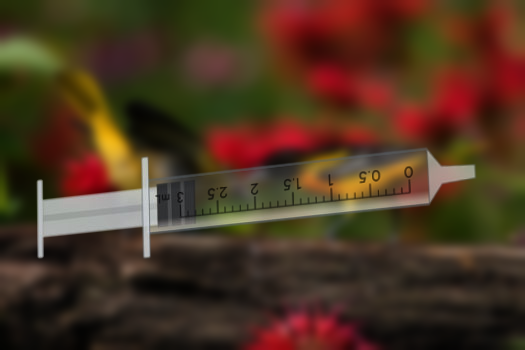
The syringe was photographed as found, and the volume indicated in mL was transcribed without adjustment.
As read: 2.8 mL
